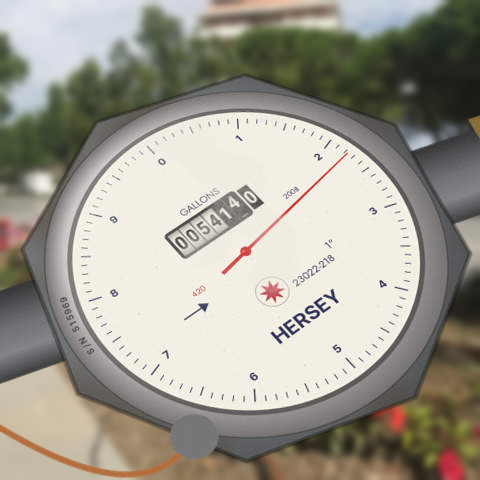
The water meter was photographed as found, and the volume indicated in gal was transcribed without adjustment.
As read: 54142.2 gal
